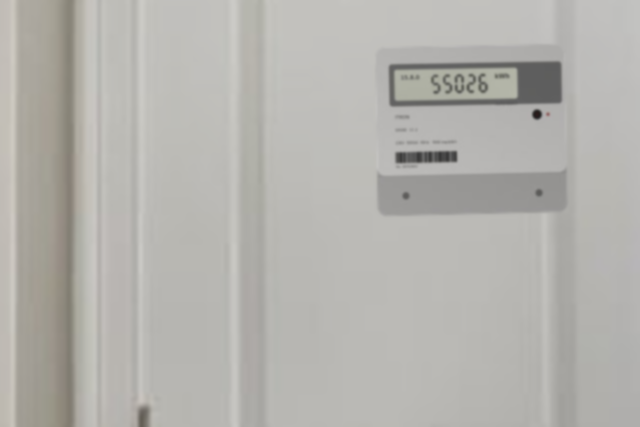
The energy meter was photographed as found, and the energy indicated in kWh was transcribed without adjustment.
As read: 55026 kWh
